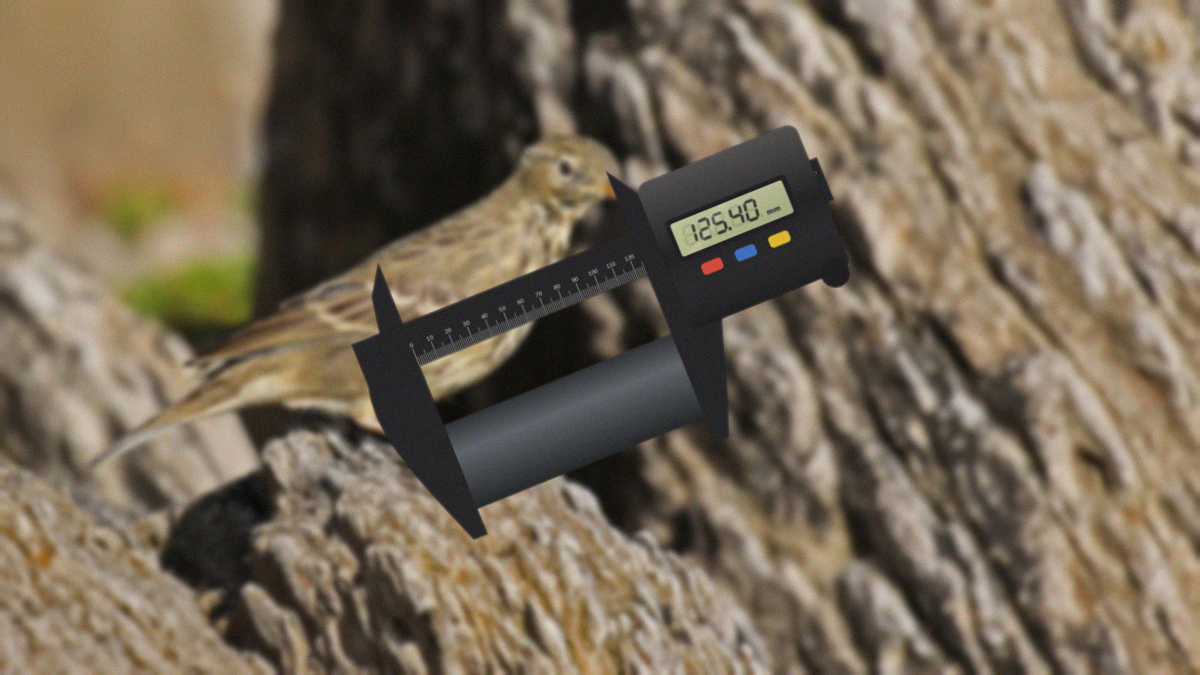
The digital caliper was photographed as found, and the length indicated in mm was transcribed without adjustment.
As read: 125.40 mm
